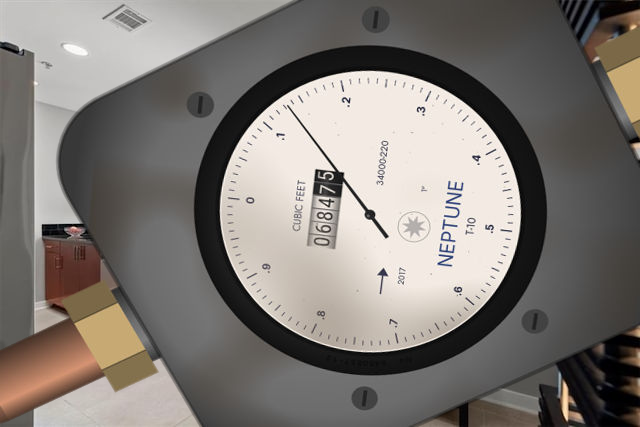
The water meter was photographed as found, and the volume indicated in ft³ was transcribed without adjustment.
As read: 68475.13 ft³
